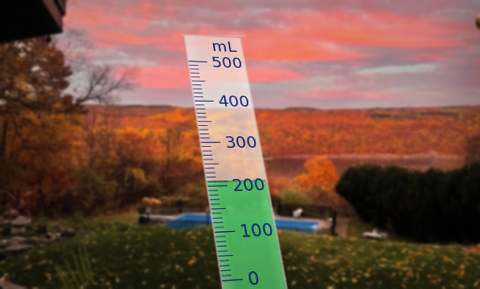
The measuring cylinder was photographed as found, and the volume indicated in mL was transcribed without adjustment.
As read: 210 mL
